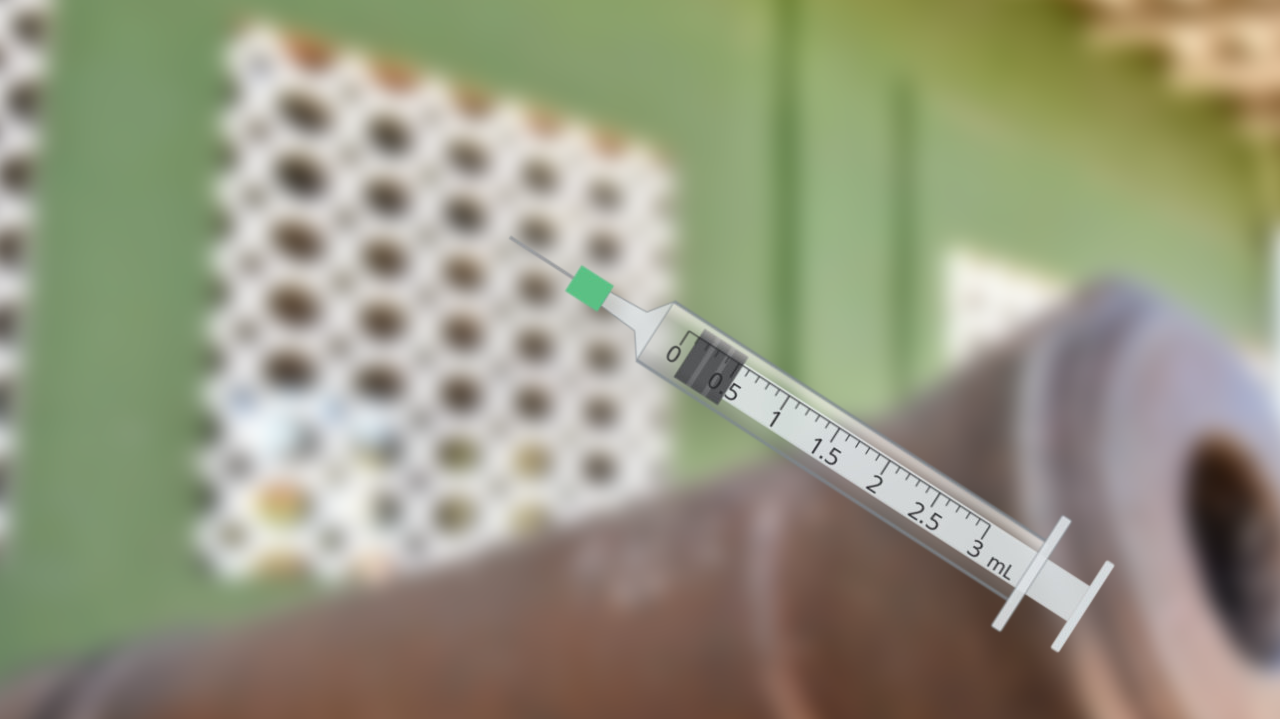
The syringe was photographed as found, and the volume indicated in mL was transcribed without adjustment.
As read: 0.1 mL
